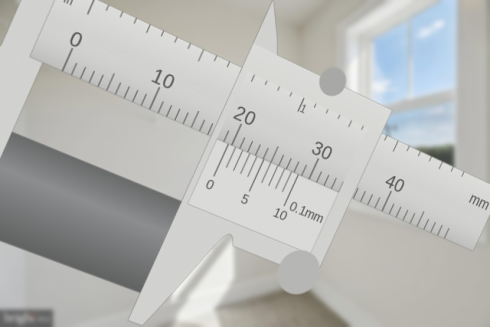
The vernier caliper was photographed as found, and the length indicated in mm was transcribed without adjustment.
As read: 19.6 mm
